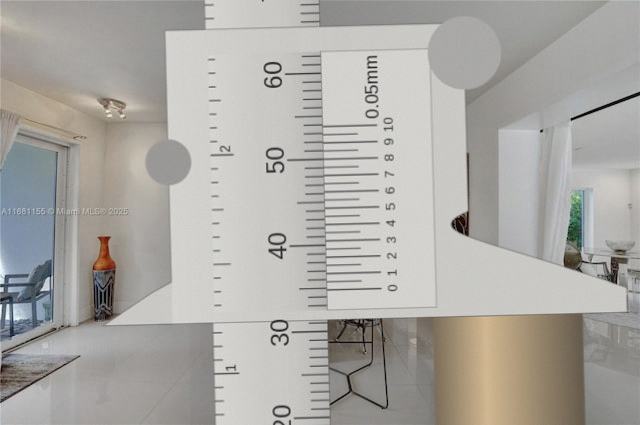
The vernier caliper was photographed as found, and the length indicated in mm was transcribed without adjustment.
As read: 34.8 mm
